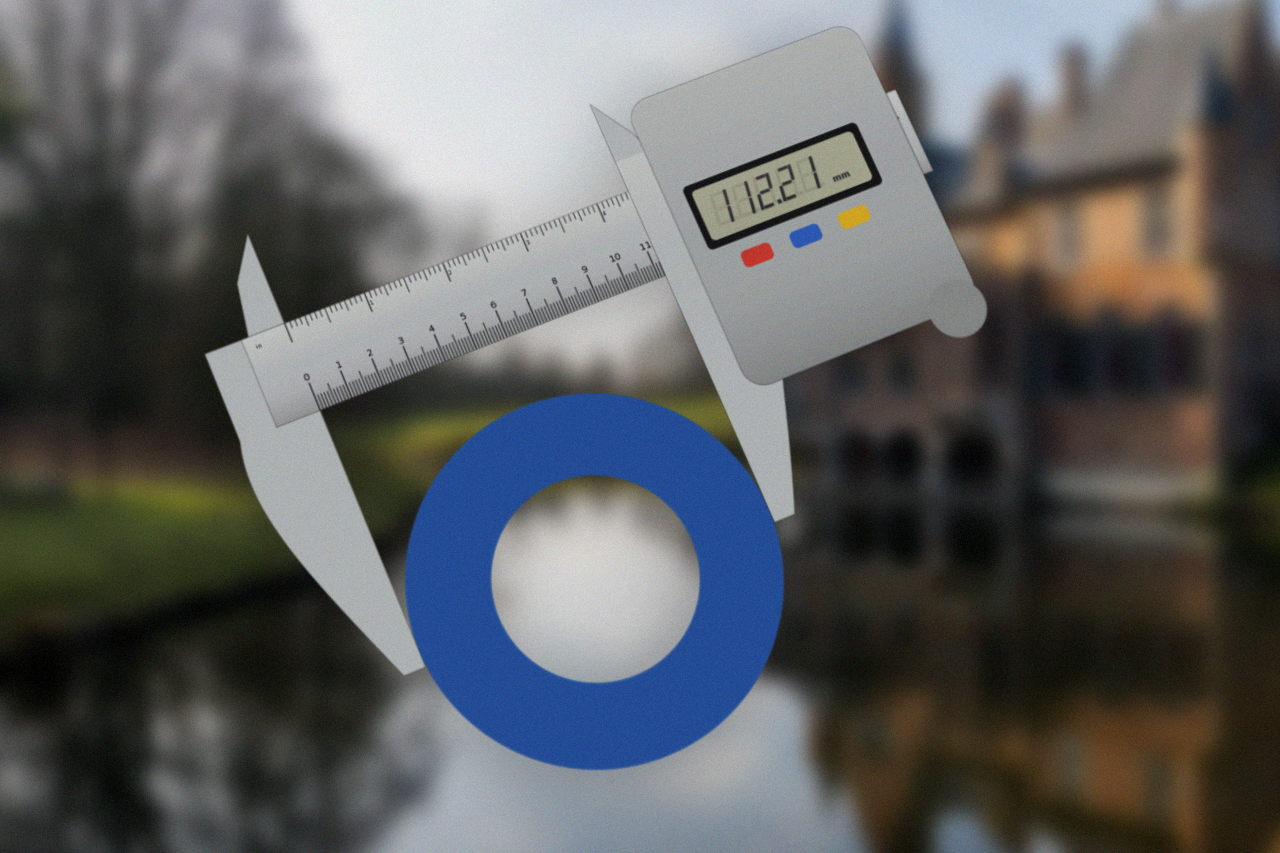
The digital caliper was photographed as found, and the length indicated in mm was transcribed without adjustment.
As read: 112.21 mm
